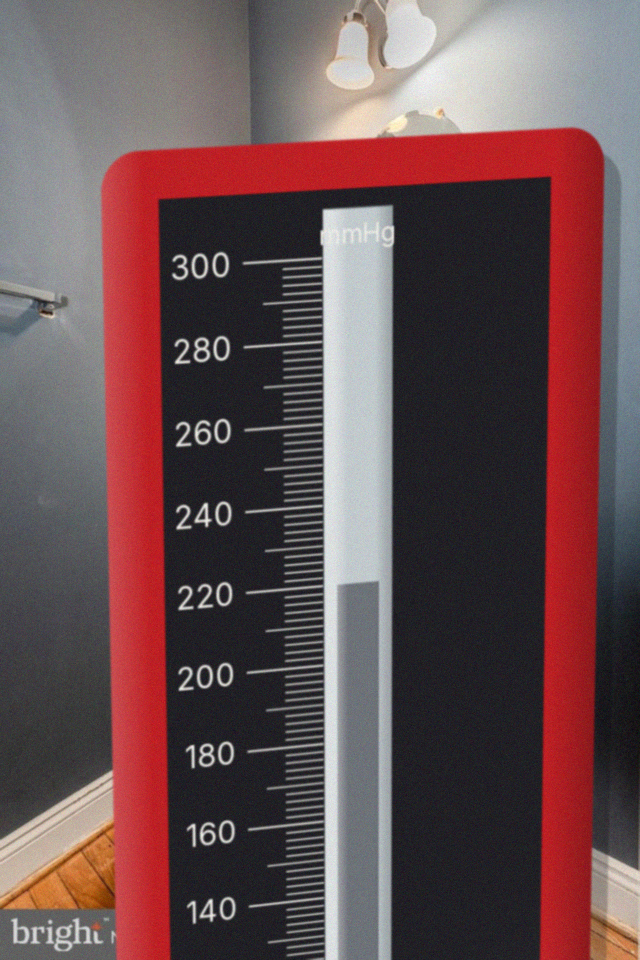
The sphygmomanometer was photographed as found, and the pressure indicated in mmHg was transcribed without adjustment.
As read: 220 mmHg
